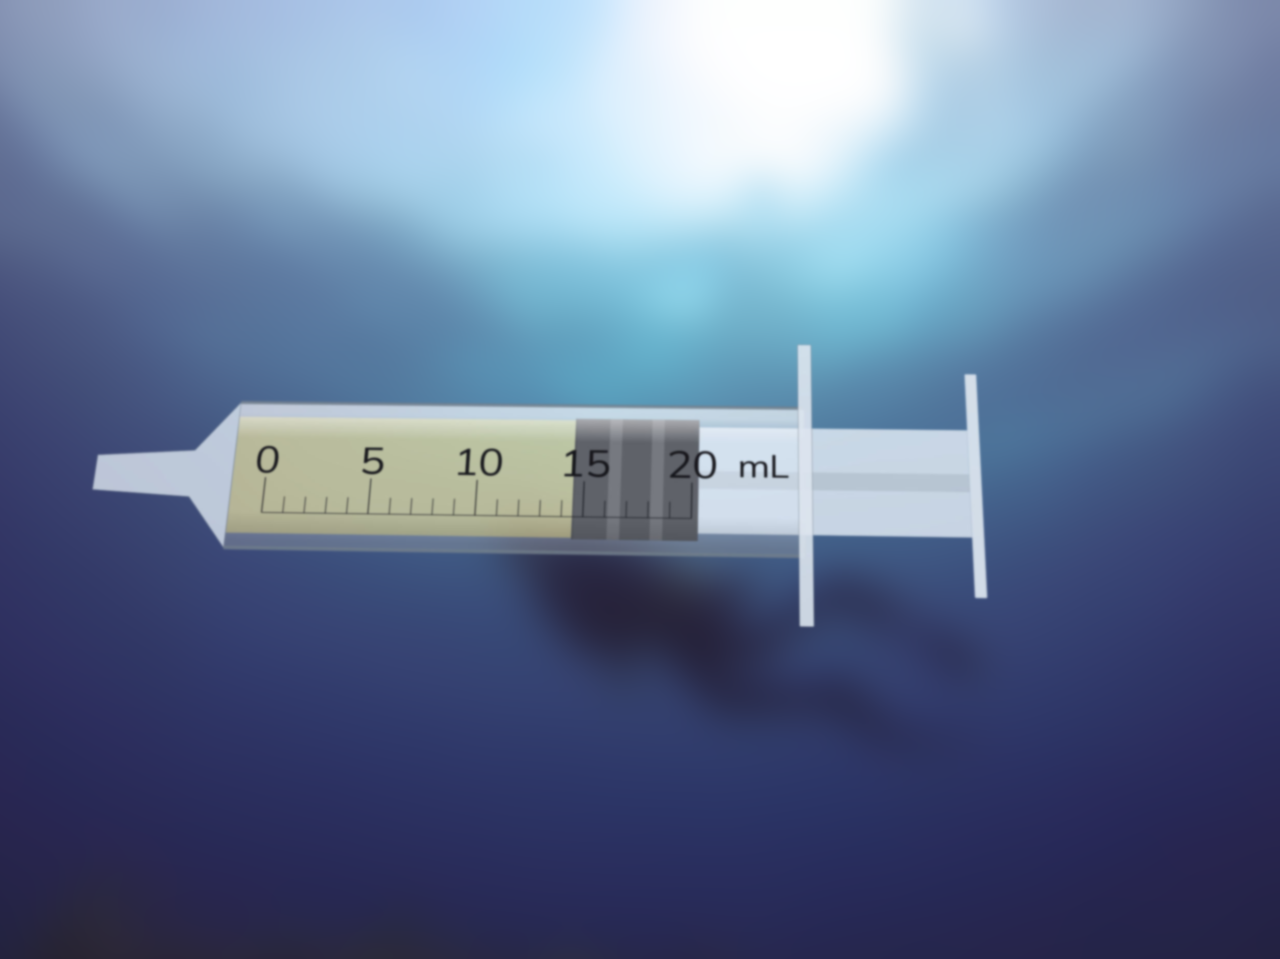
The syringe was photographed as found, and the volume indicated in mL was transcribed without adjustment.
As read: 14.5 mL
